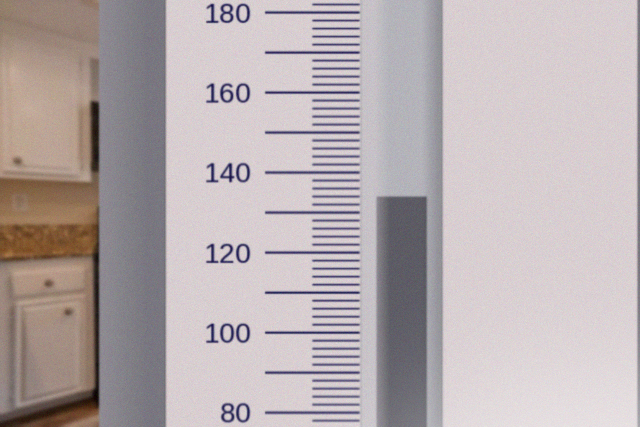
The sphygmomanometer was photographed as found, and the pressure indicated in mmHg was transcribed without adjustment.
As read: 134 mmHg
